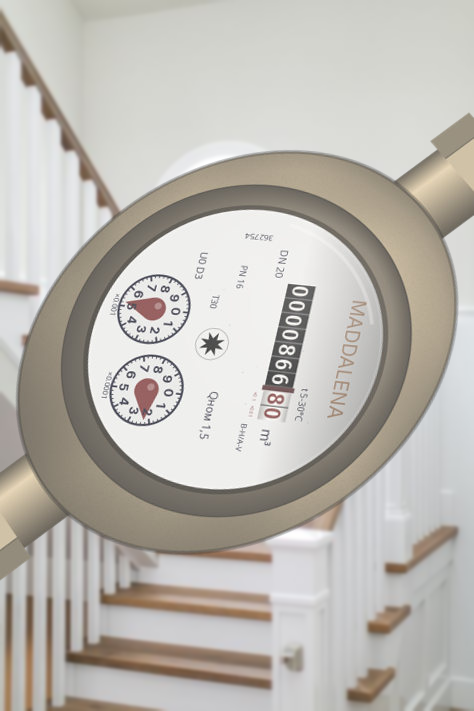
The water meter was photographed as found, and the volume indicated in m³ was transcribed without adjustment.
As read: 866.8052 m³
